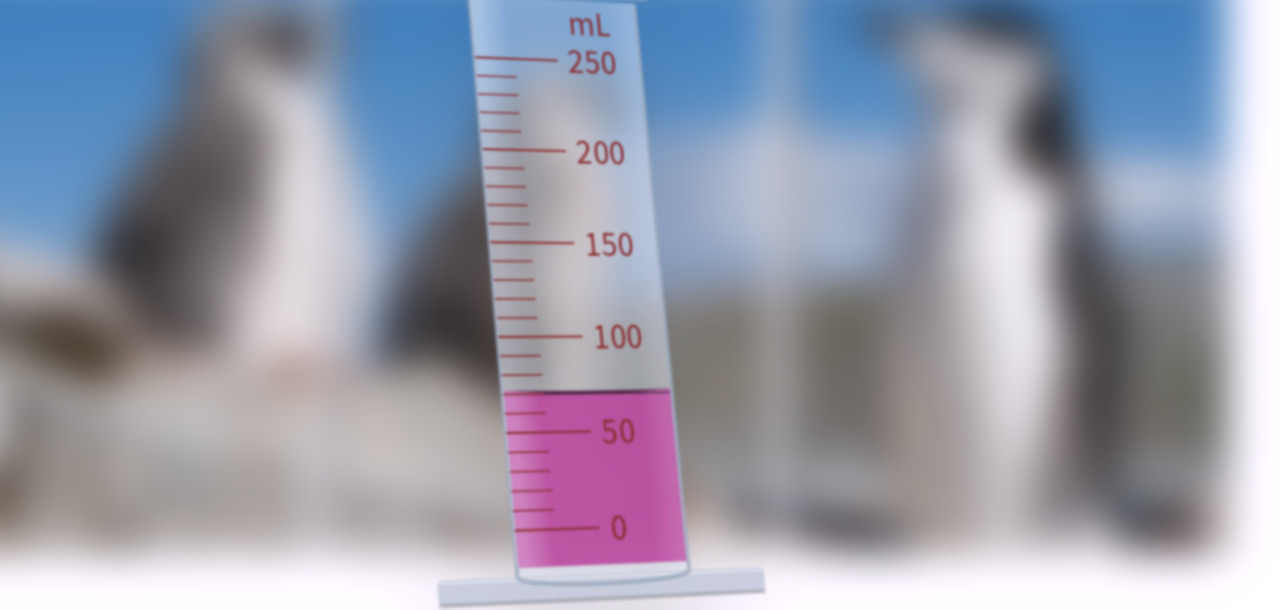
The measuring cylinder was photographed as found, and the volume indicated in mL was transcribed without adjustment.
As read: 70 mL
